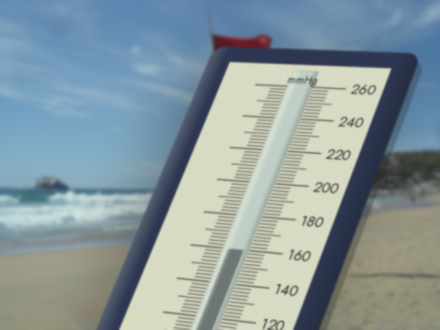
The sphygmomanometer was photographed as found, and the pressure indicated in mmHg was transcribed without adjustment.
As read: 160 mmHg
